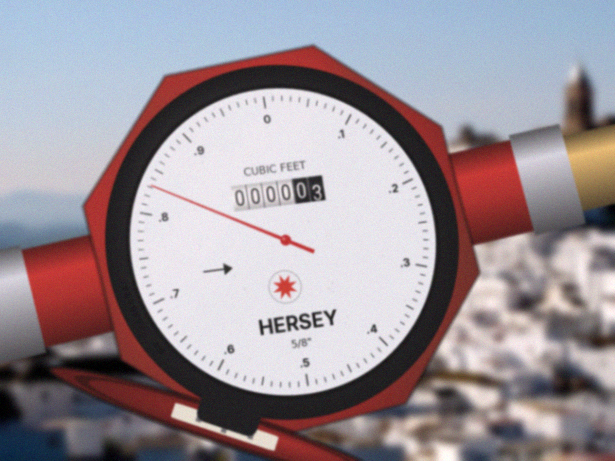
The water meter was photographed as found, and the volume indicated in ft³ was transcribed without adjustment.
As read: 2.83 ft³
